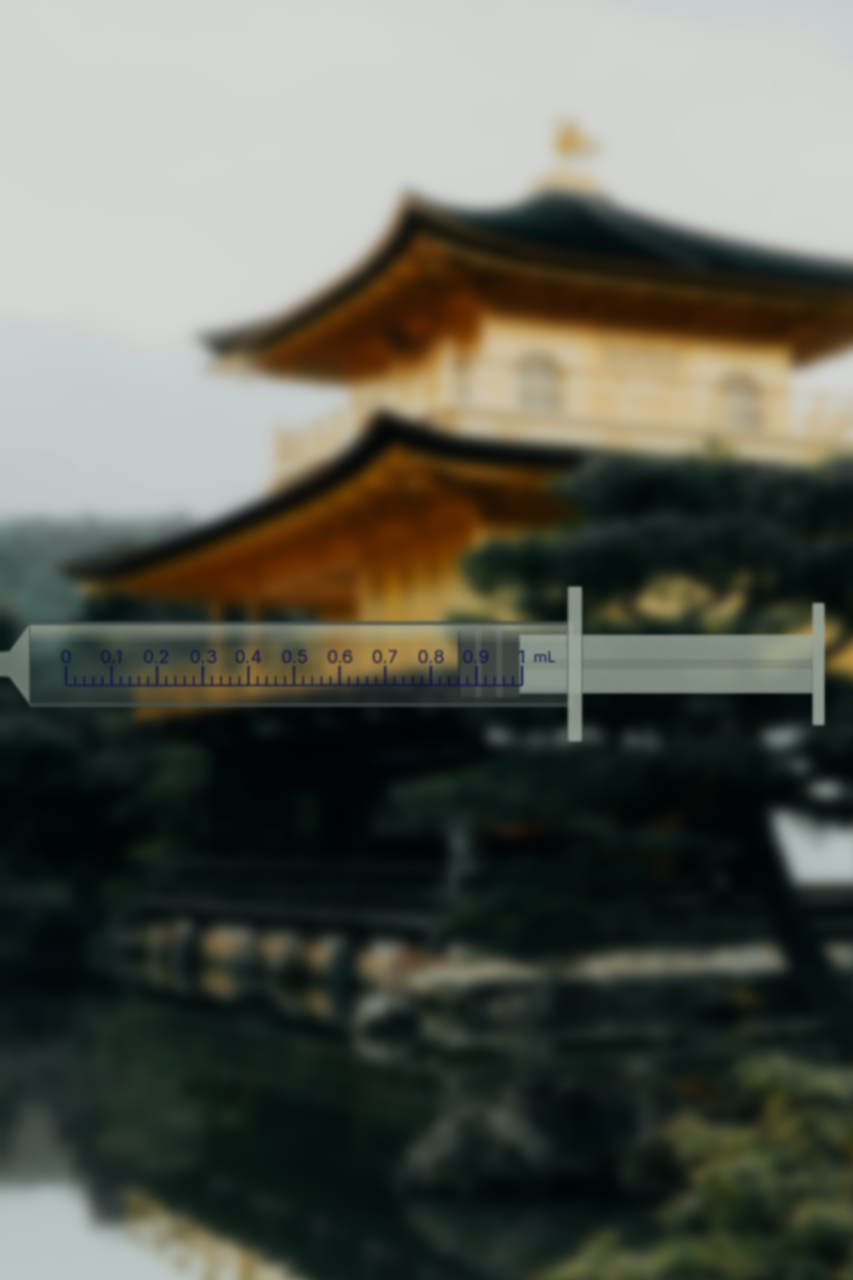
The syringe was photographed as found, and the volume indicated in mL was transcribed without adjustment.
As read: 0.86 mL
